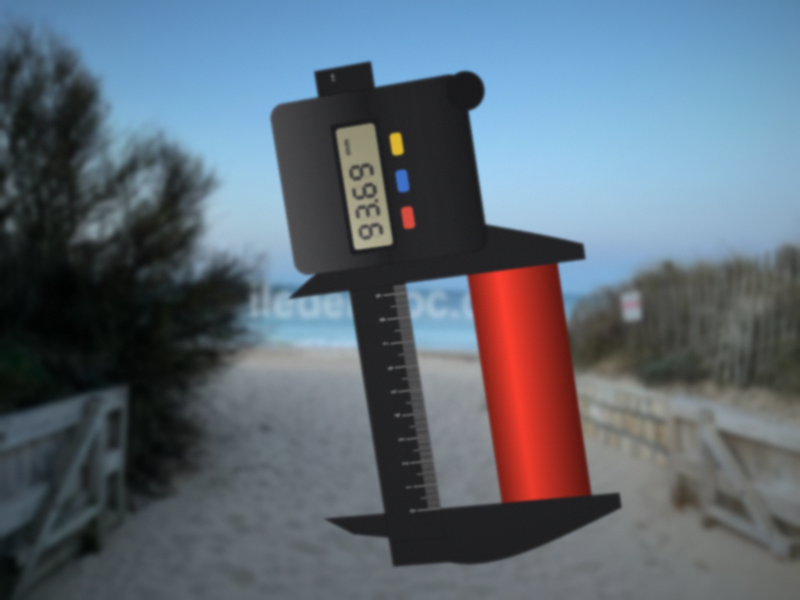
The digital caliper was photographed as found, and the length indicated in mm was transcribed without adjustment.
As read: 93.69 mm
